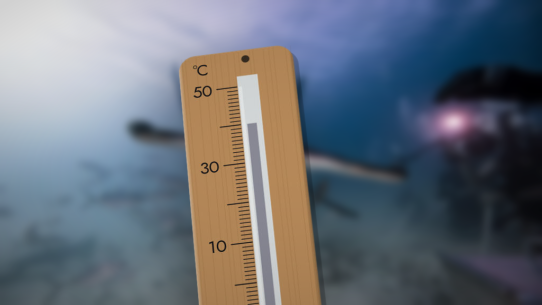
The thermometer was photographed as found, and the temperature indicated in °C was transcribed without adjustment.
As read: 40 °C
